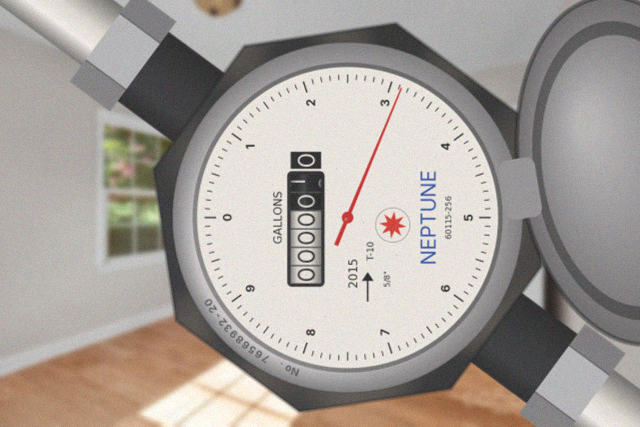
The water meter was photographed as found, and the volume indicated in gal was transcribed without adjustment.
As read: 13.1 gal
